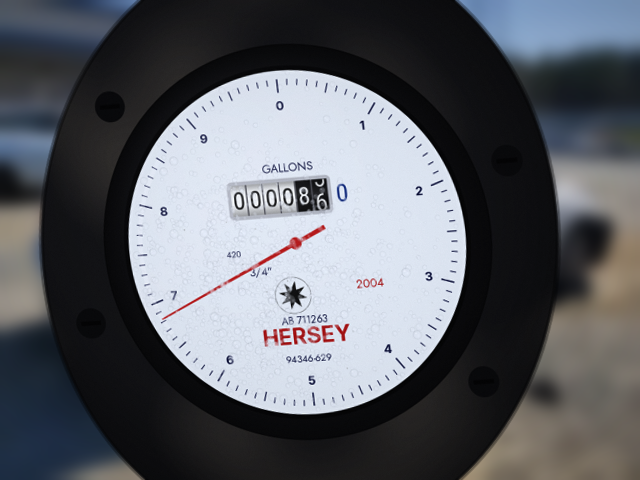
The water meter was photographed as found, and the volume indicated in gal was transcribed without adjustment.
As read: 856.8 gal
